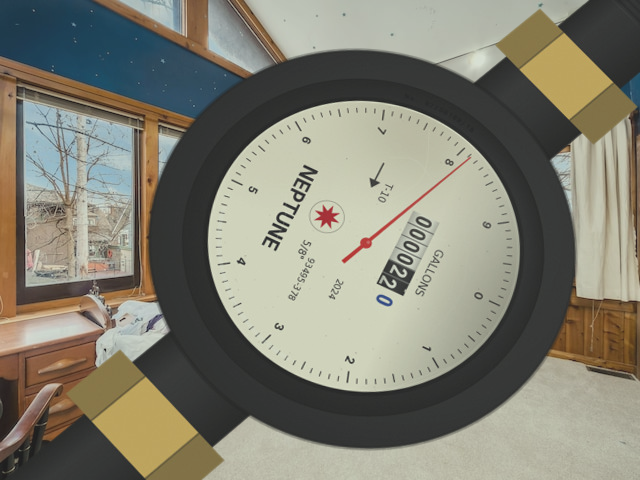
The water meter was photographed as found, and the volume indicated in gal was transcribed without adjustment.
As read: 218.1 gal
